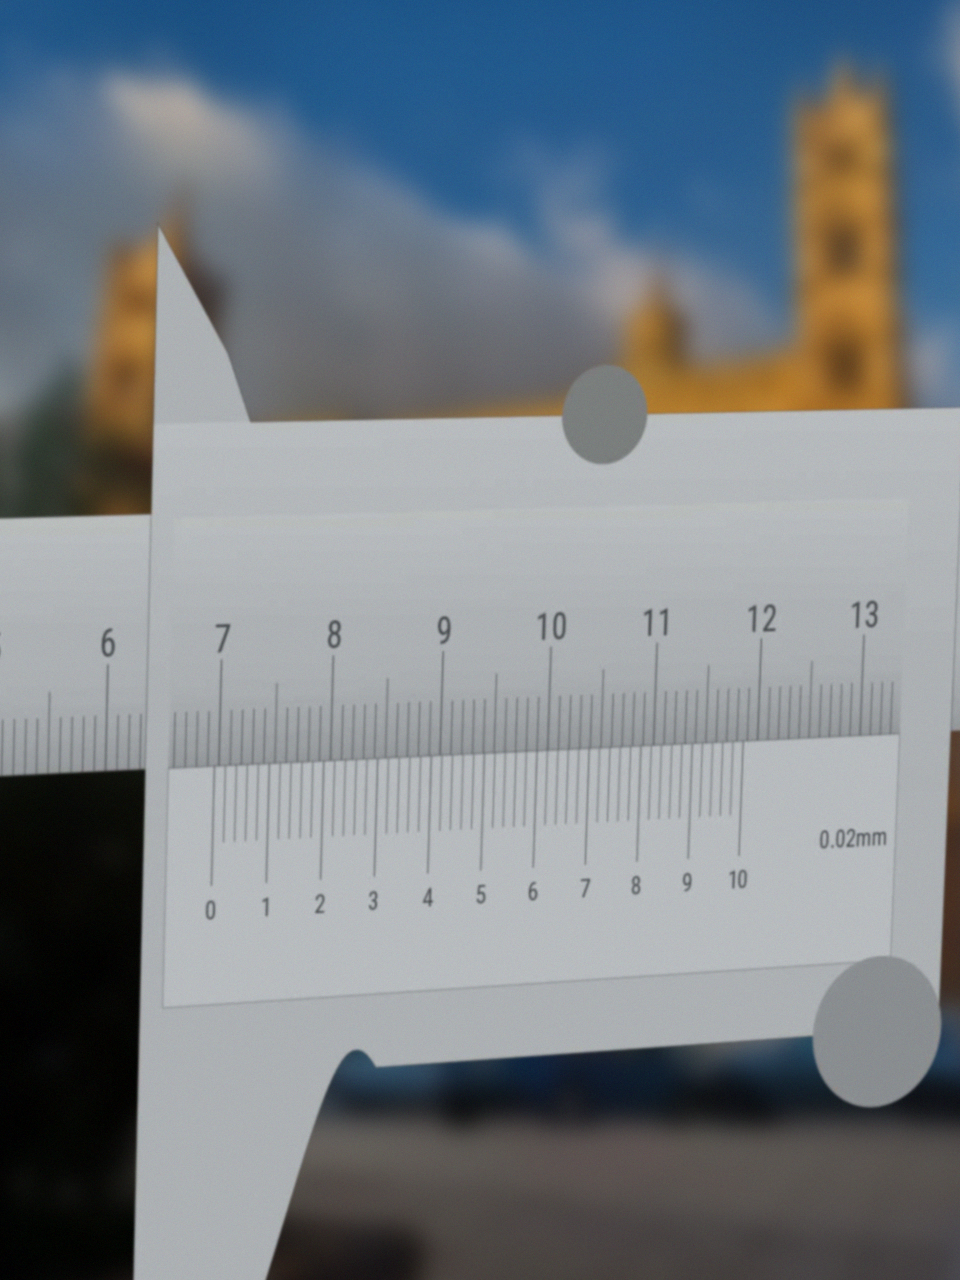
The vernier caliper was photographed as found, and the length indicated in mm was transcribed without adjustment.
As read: 69.6 mm
